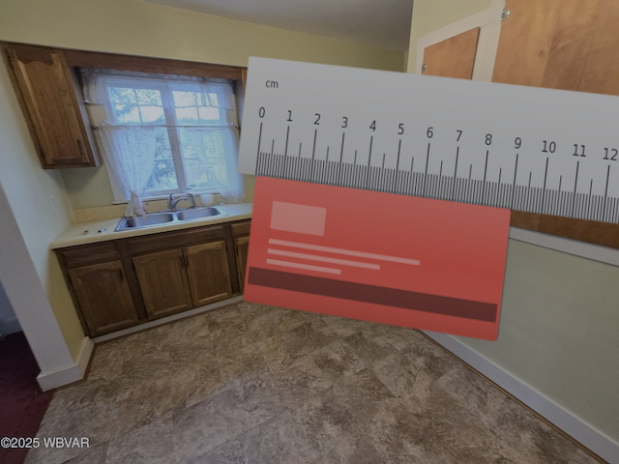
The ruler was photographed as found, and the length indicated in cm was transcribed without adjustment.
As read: 9 cm
